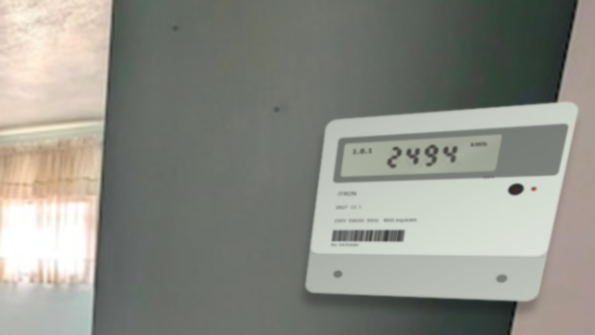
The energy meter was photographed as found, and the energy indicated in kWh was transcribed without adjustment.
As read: 2494 kWh
